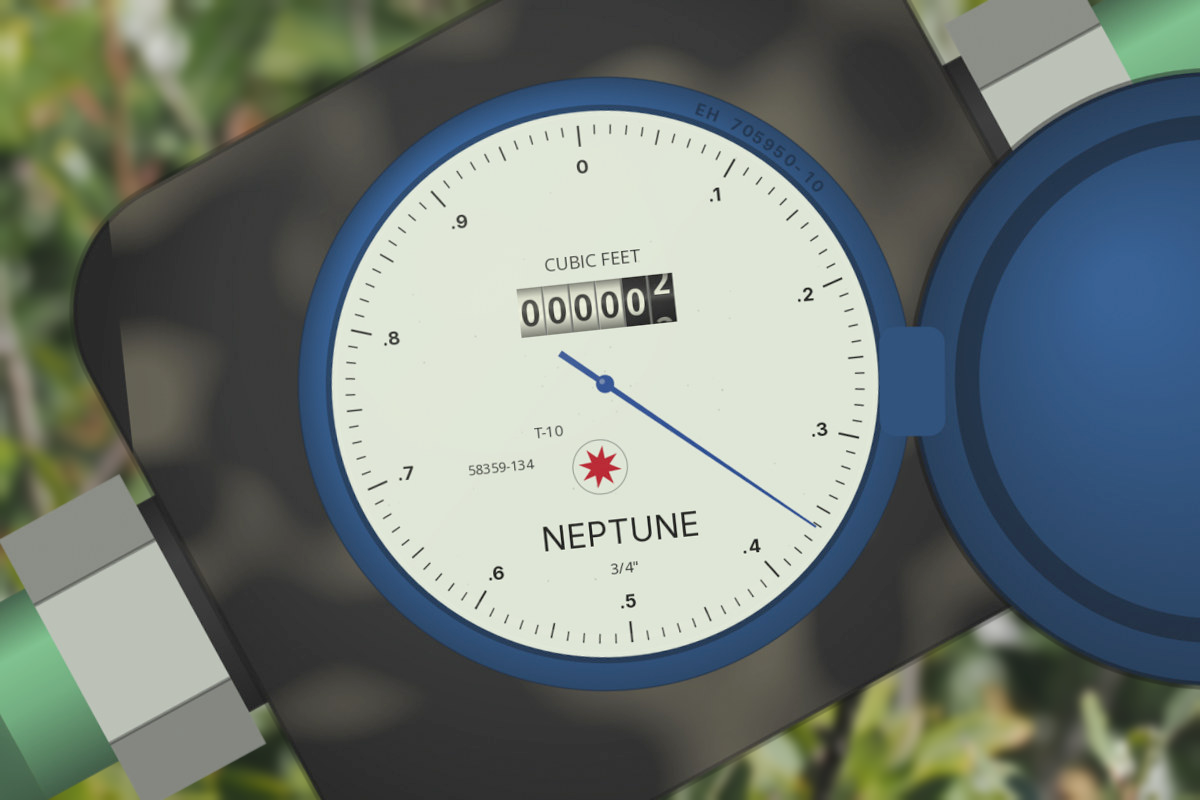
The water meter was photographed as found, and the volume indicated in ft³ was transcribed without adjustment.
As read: 2.36 ft³
